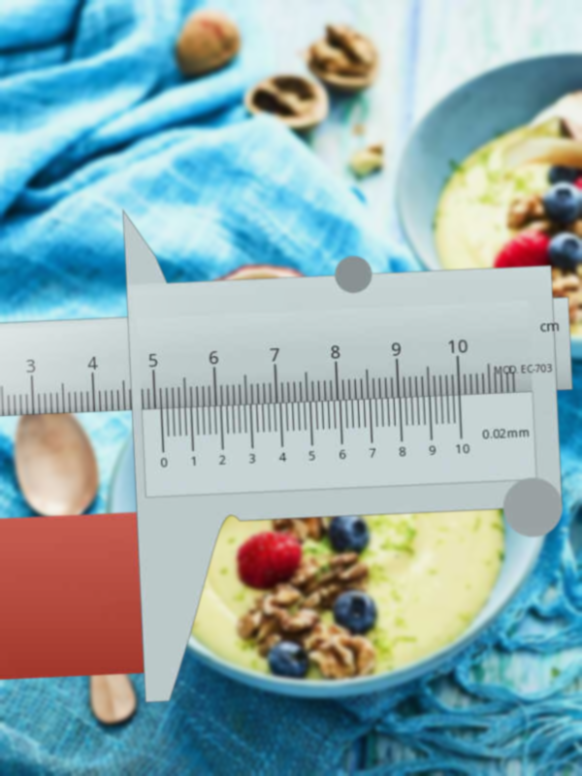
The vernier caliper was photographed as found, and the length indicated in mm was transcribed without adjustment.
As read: 51.0 mm
